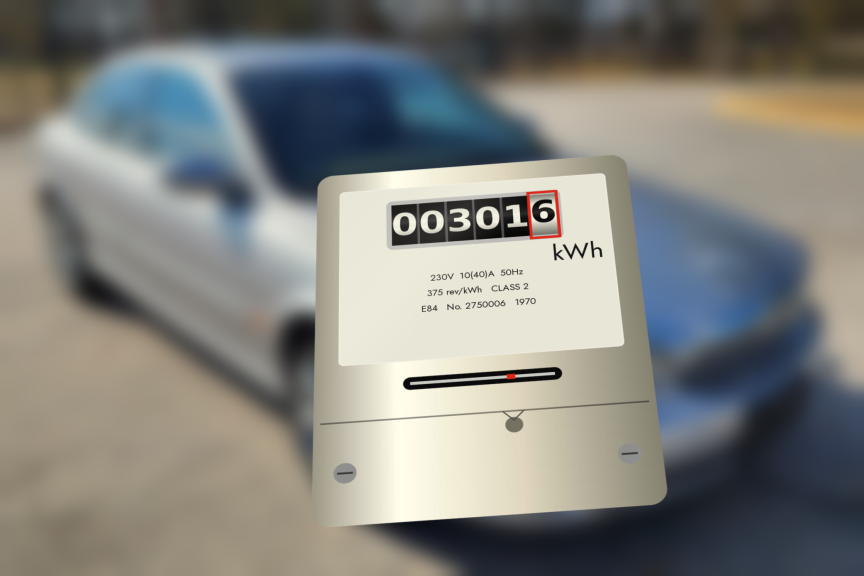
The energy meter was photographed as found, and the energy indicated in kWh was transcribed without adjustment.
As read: 301.6 kWh
